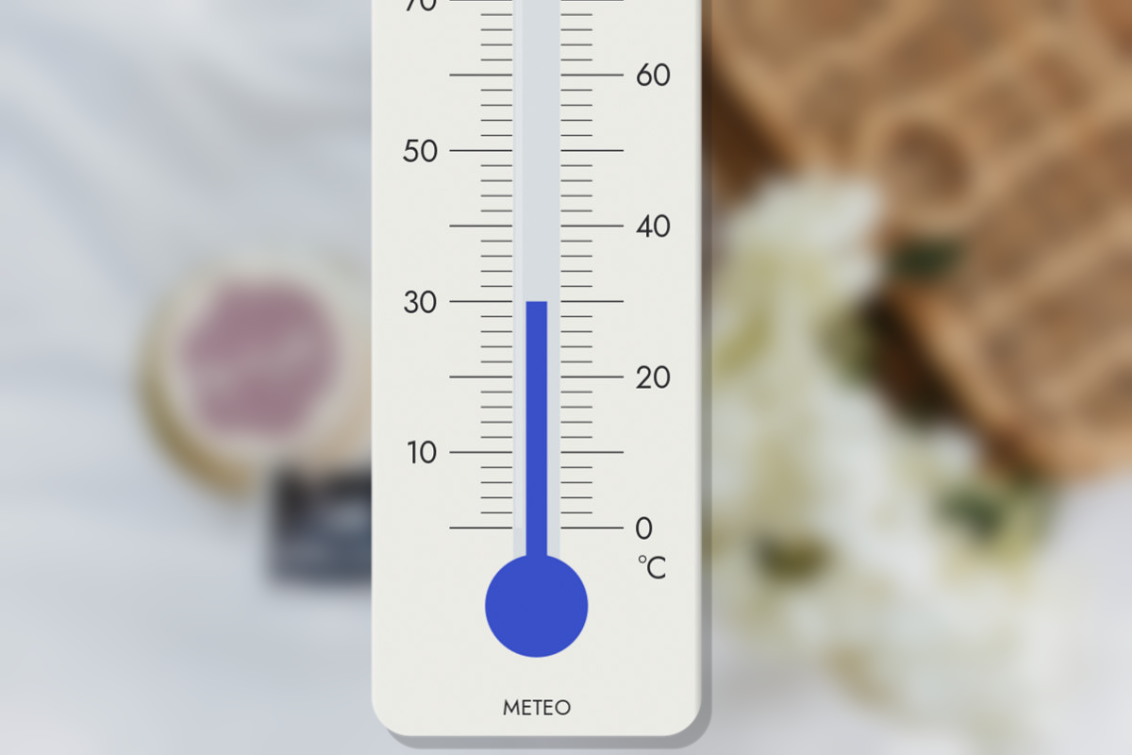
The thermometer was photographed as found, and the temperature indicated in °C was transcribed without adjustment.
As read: 30 °C
